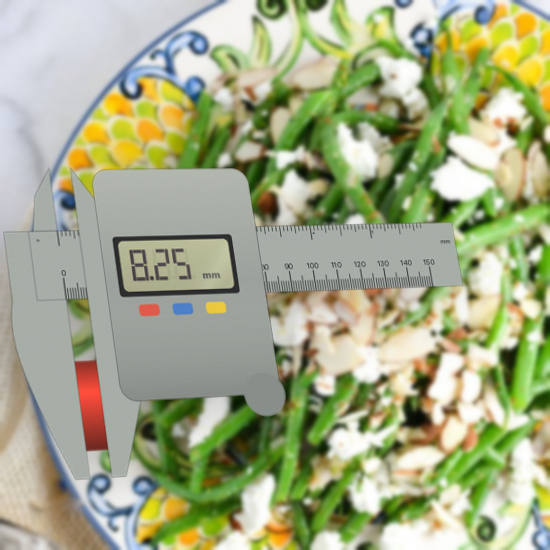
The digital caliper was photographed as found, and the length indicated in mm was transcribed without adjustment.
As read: 8.25 mm
